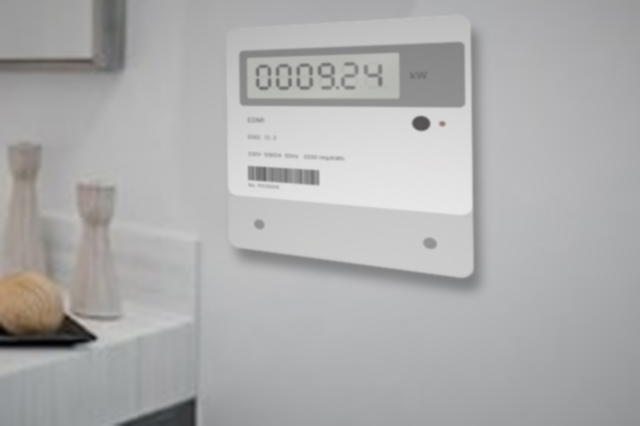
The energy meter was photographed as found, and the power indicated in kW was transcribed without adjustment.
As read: 9.24 kW
